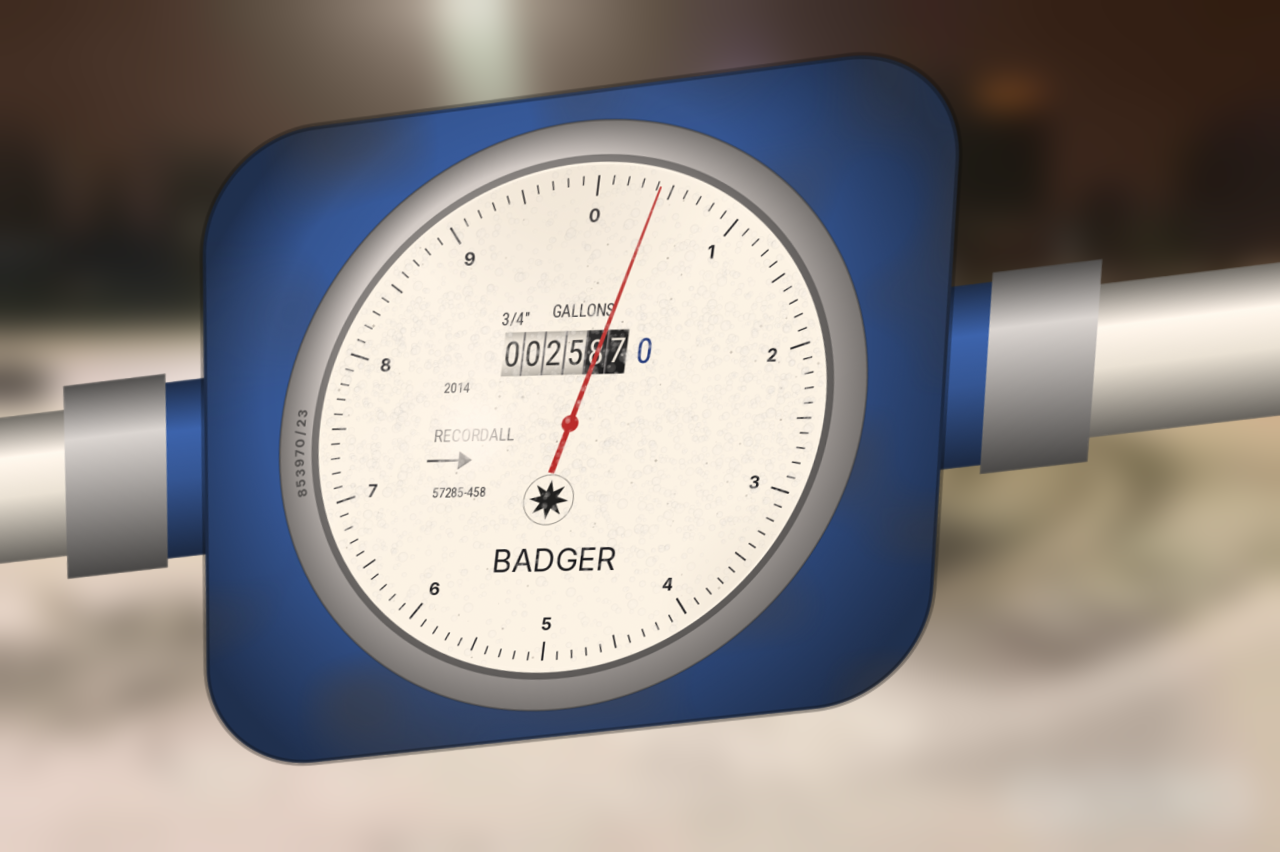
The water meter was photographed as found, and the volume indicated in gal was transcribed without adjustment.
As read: 25870.4 gal
